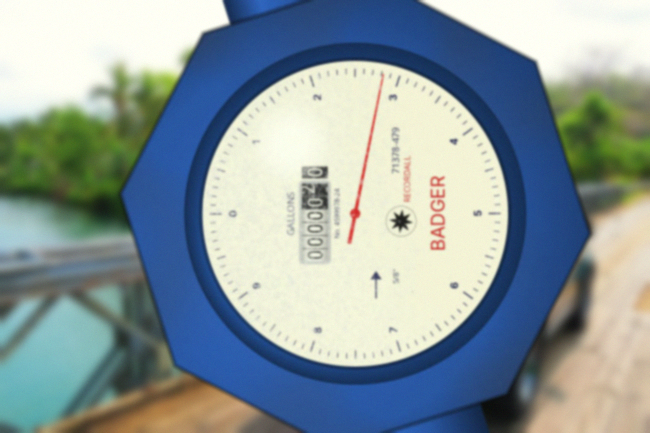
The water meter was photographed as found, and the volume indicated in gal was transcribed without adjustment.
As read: 22.8 gal
